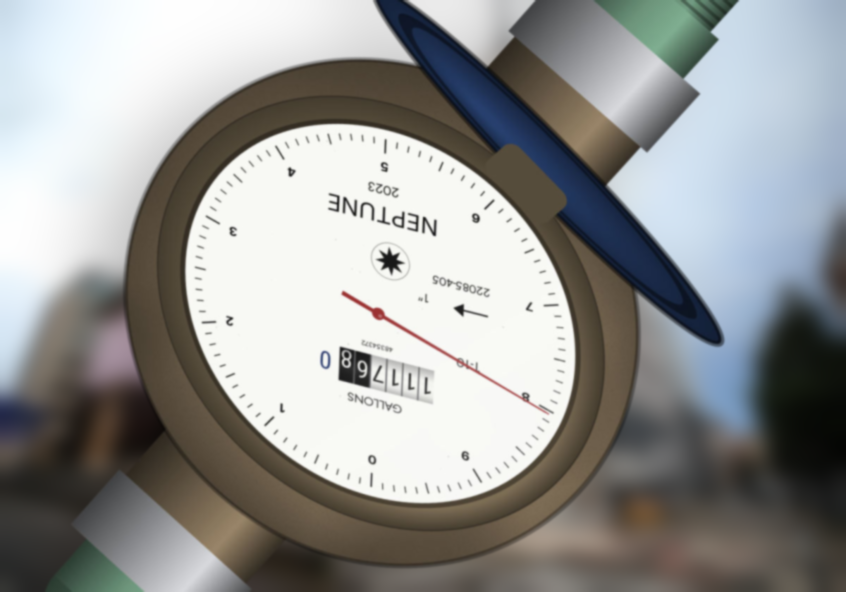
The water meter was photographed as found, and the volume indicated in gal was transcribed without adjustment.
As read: 1117678.0 gal
